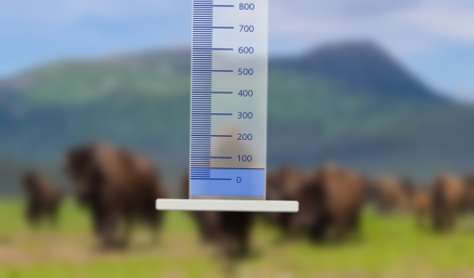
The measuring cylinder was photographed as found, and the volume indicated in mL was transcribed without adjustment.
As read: 50 mL
